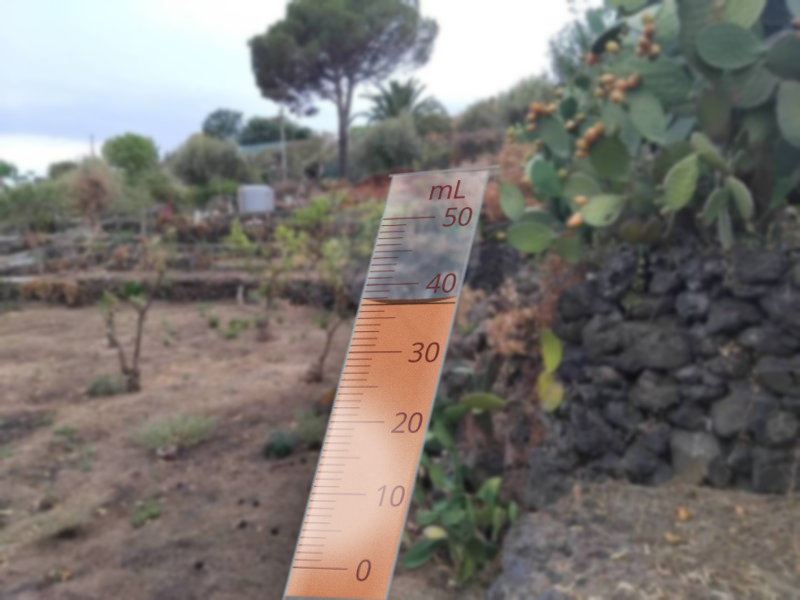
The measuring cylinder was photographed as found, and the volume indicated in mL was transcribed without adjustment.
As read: 37 mL
